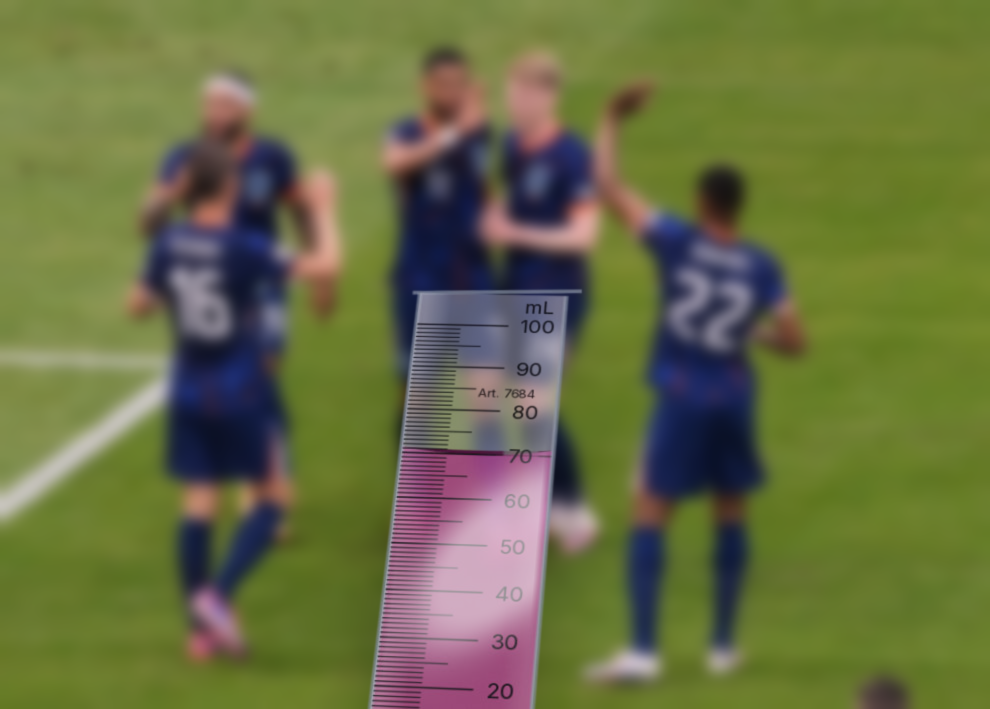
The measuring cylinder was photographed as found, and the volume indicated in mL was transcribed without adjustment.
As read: 70 mL
